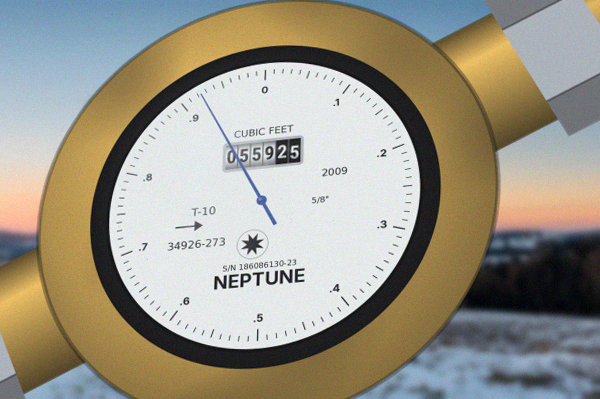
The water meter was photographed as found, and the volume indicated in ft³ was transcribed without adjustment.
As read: 55924.92 ft³
